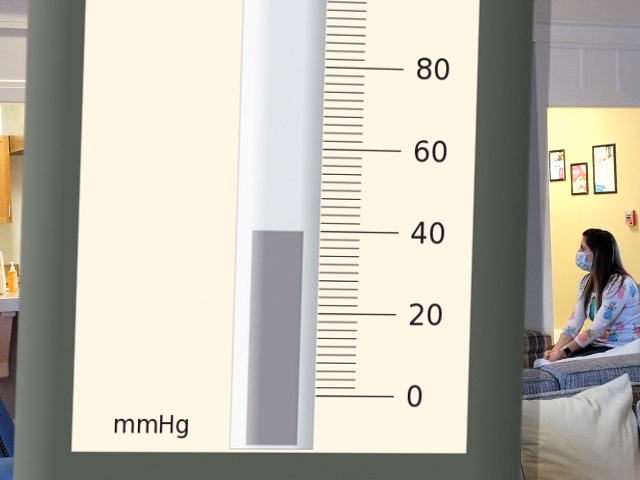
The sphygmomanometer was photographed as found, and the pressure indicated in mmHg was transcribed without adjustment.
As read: 40 mmHg
